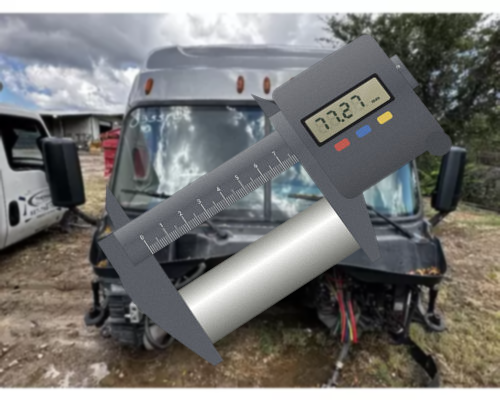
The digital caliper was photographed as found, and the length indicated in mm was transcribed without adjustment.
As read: 77.27 mm
